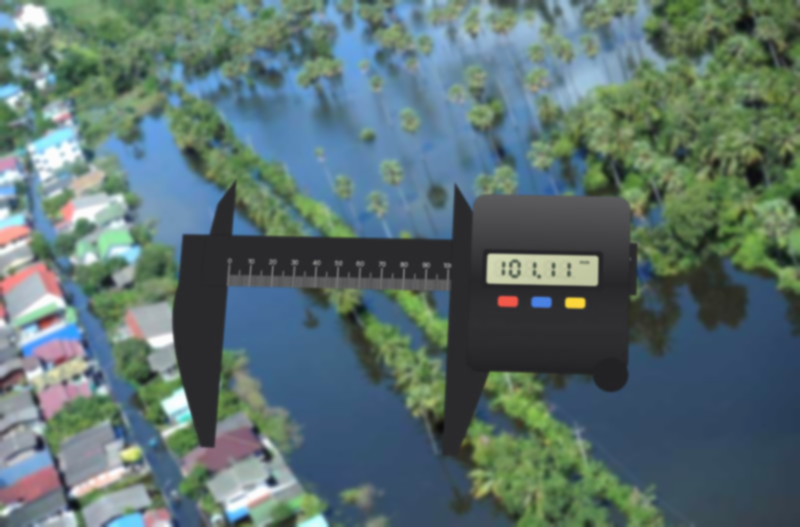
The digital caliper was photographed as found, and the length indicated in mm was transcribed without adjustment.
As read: 101.11 mm
